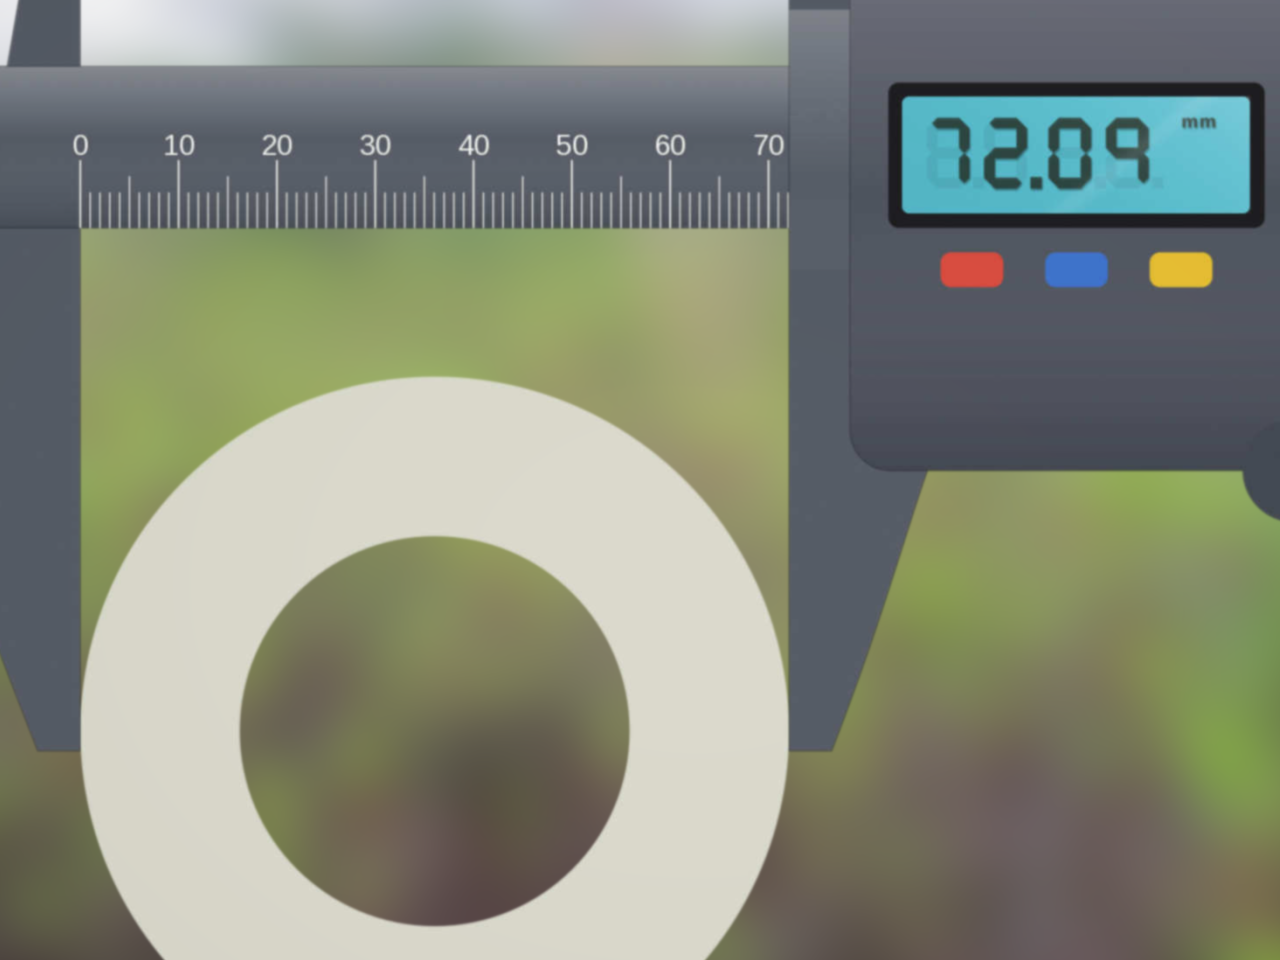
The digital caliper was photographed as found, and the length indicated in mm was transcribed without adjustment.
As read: 72.09 mm
